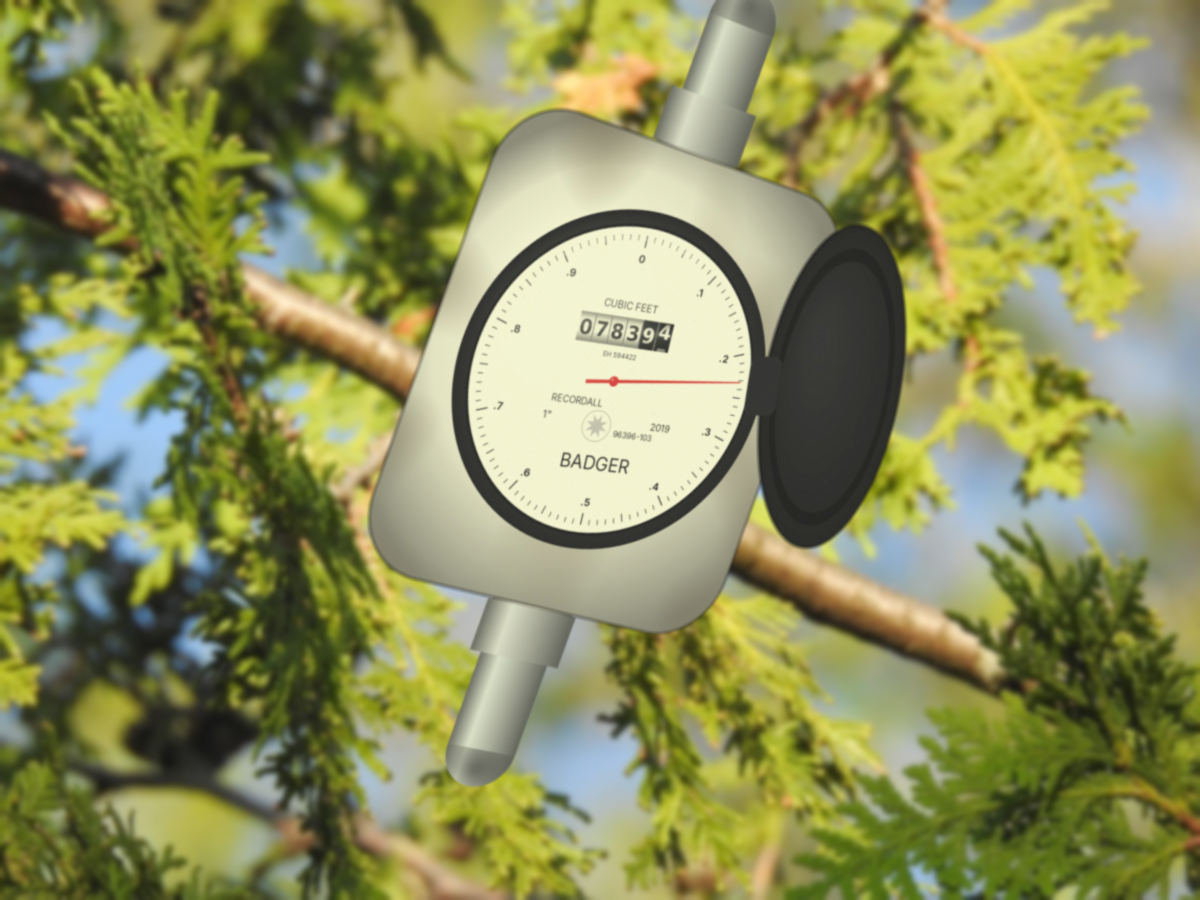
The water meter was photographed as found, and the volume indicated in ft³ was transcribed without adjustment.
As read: 78394.23 ft³
